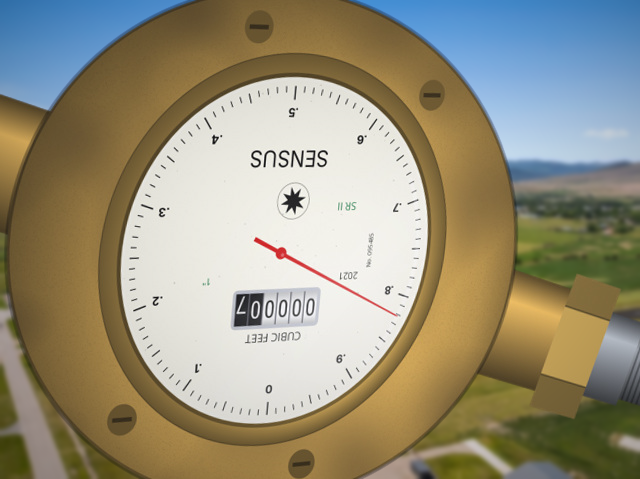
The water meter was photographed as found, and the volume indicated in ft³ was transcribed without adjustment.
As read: 6.82 ft³
